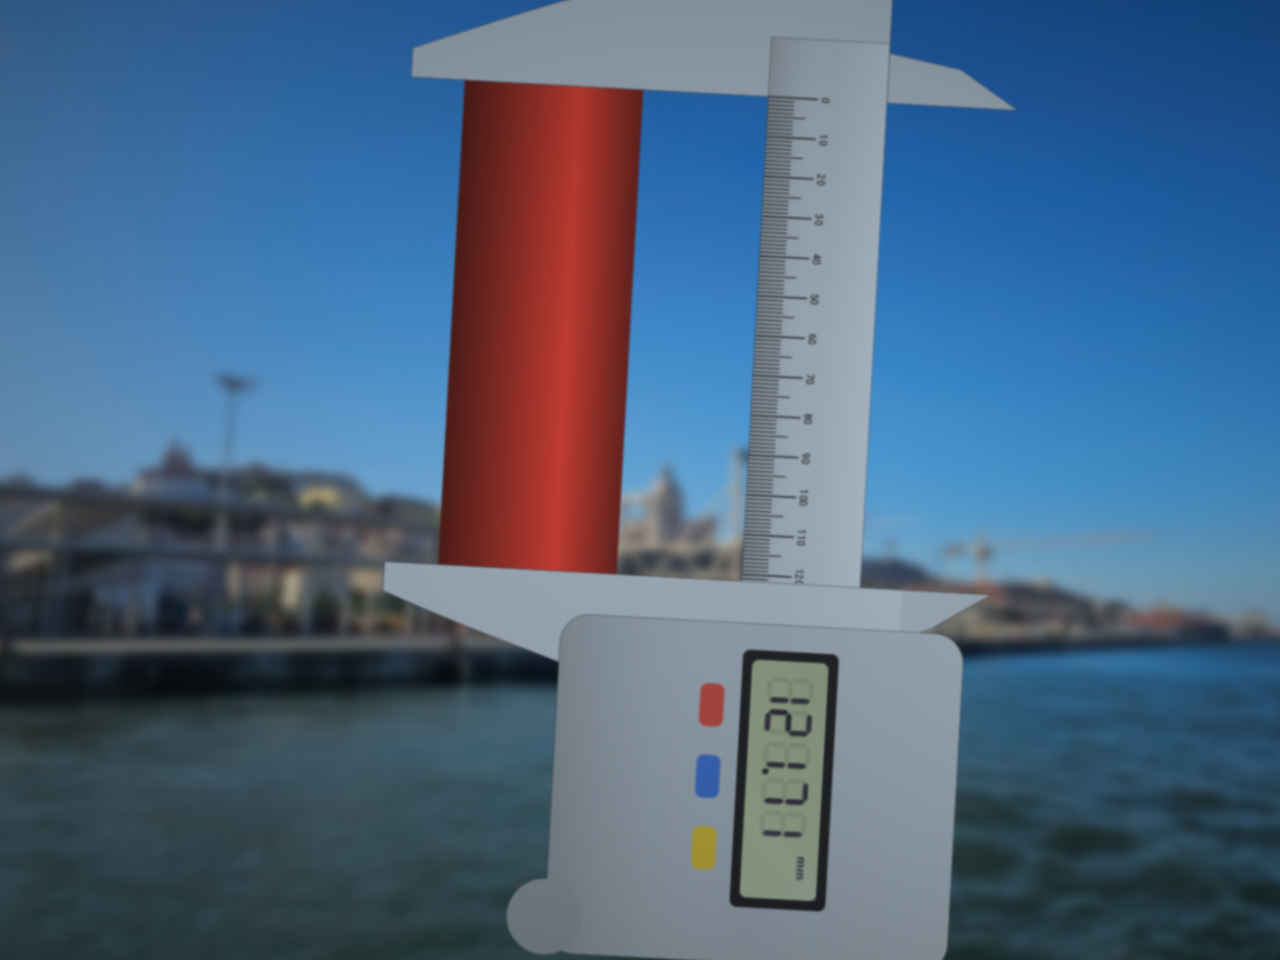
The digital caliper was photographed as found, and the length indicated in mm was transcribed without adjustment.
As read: 121.71 mm
